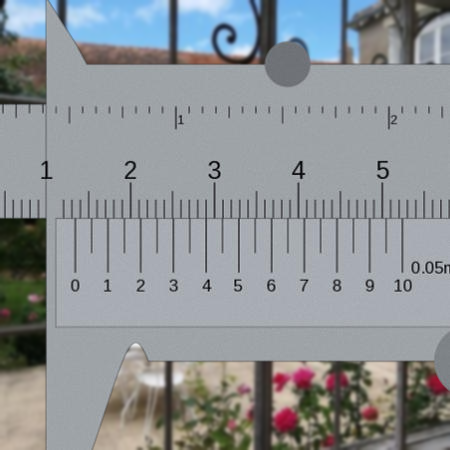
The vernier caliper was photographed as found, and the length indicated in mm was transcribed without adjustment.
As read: 13.4 mm
